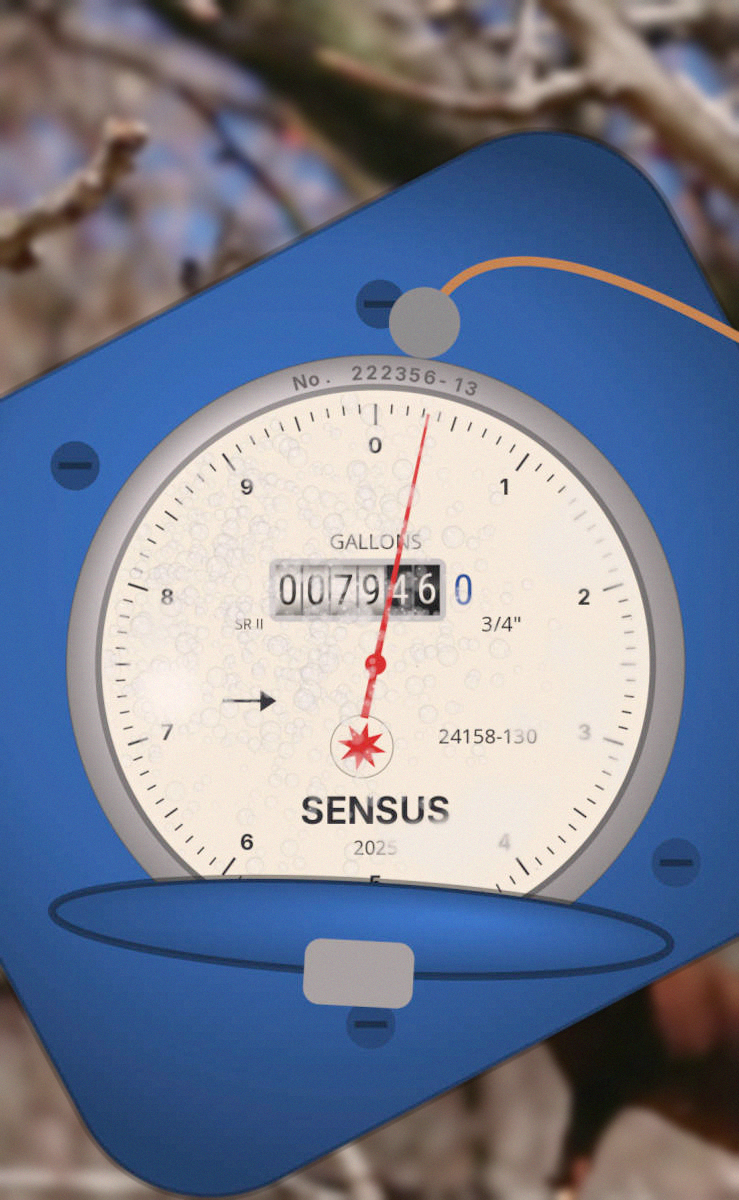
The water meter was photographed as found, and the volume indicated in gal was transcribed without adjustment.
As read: 79460.3 gal
